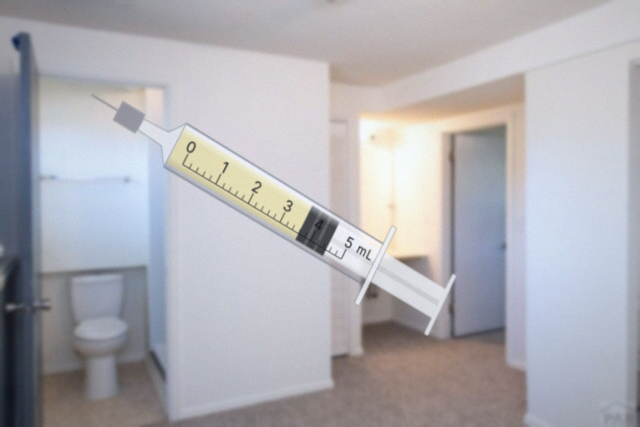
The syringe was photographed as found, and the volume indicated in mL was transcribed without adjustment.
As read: 3.6 mL
